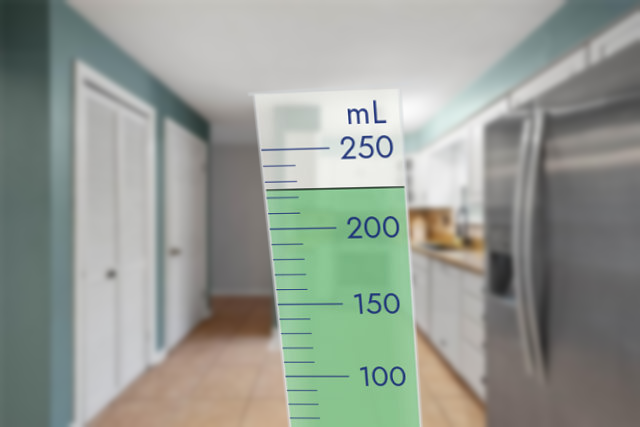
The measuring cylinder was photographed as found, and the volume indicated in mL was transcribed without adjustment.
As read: 225 mL
